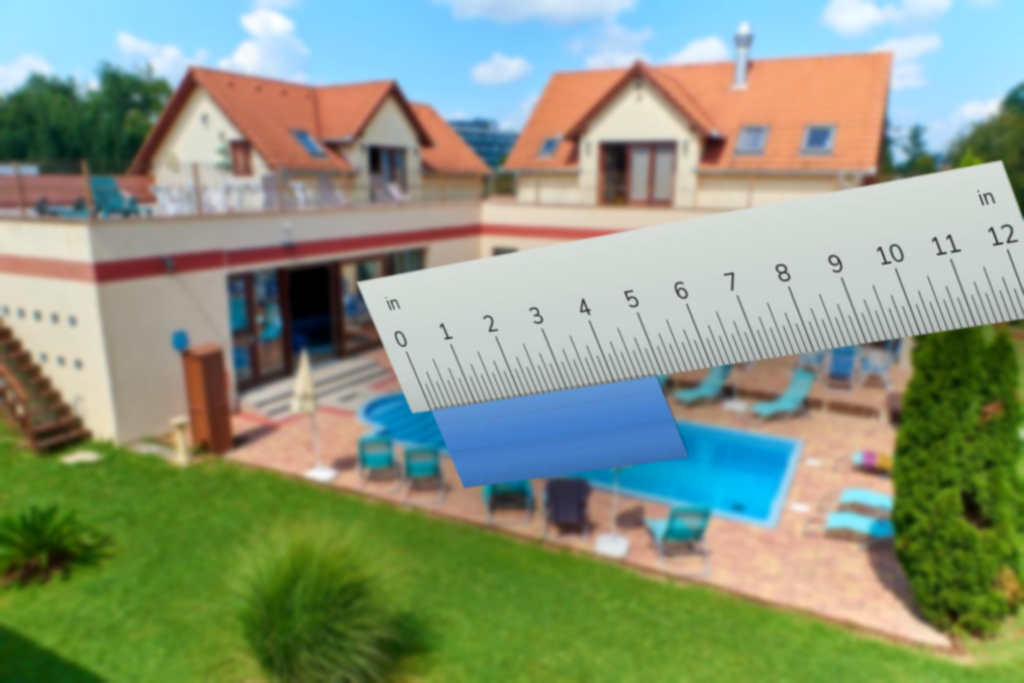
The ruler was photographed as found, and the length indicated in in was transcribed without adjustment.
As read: 4.875 in
